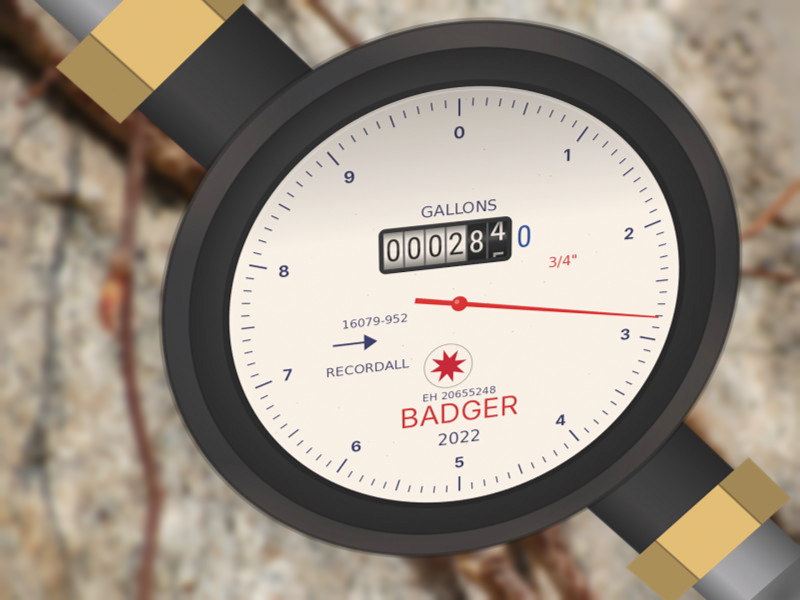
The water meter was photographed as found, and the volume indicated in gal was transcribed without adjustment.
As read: 2842.8 gal
